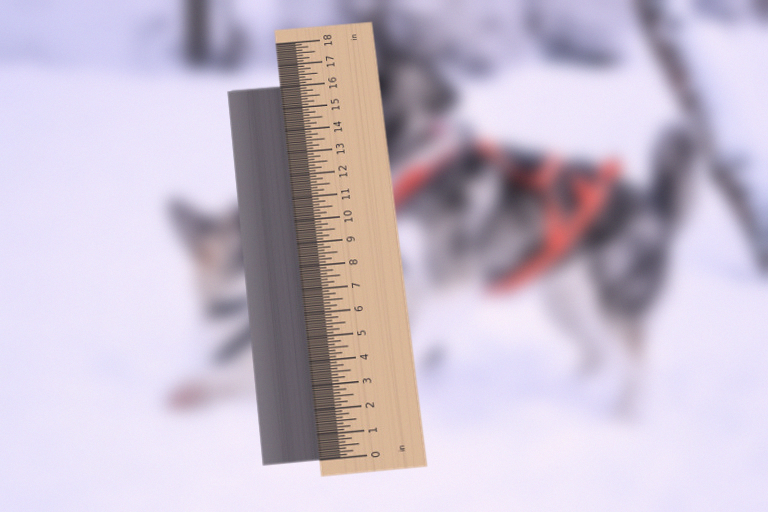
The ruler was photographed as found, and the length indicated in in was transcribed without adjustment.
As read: 16 in
